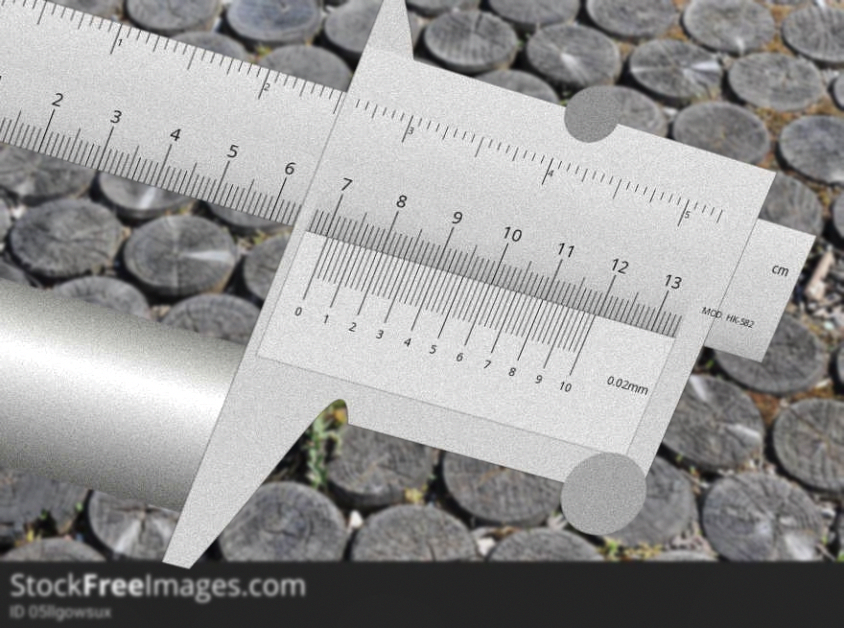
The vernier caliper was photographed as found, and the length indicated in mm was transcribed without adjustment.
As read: 70.4 mm
